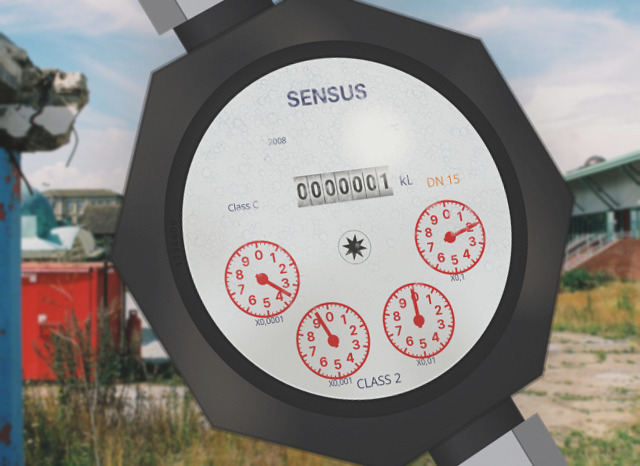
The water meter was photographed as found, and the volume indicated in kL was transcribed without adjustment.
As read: 1.1993 kL
